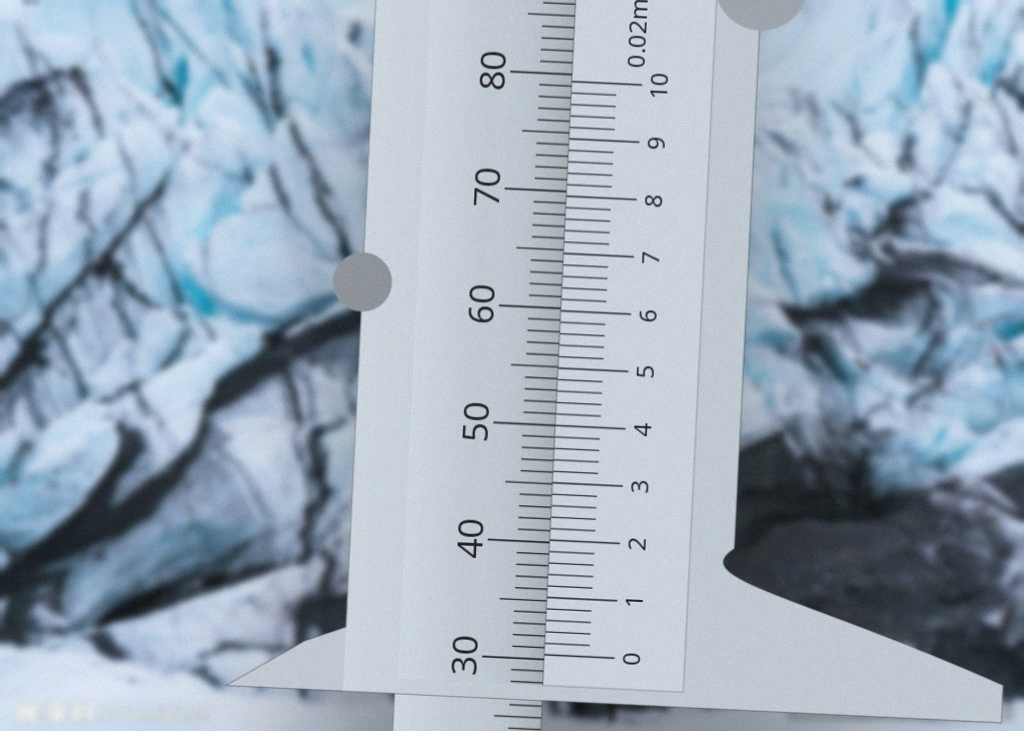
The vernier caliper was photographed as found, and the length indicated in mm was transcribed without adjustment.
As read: 30.4 mm
